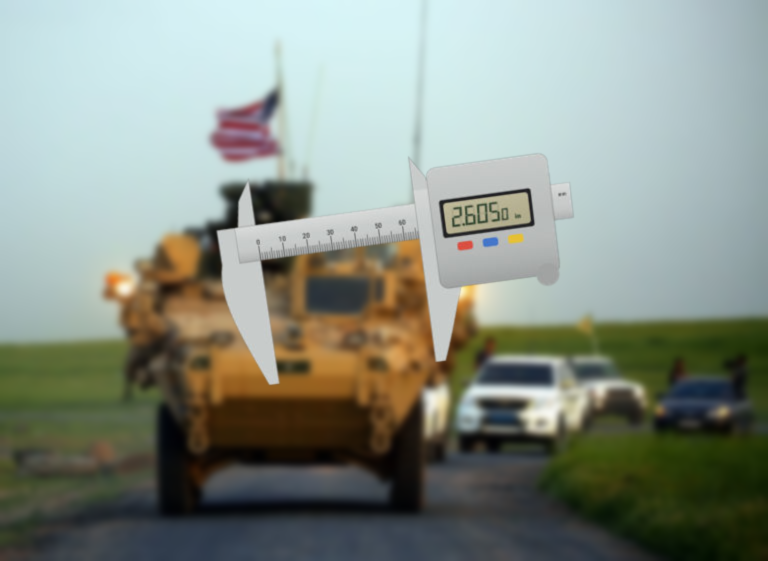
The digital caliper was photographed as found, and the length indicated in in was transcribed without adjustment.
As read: 2.6050 in
